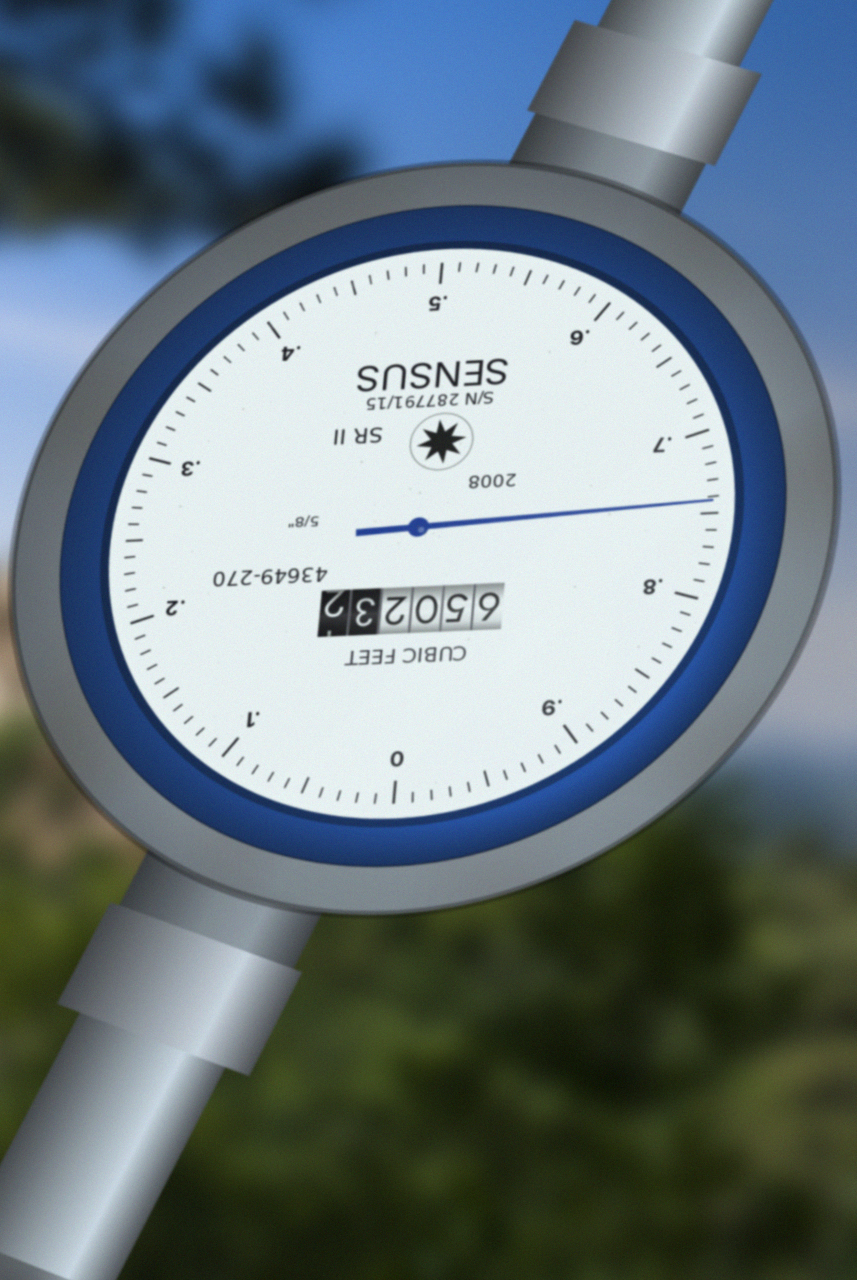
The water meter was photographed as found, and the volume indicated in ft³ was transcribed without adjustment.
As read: 650231.74 ft³
